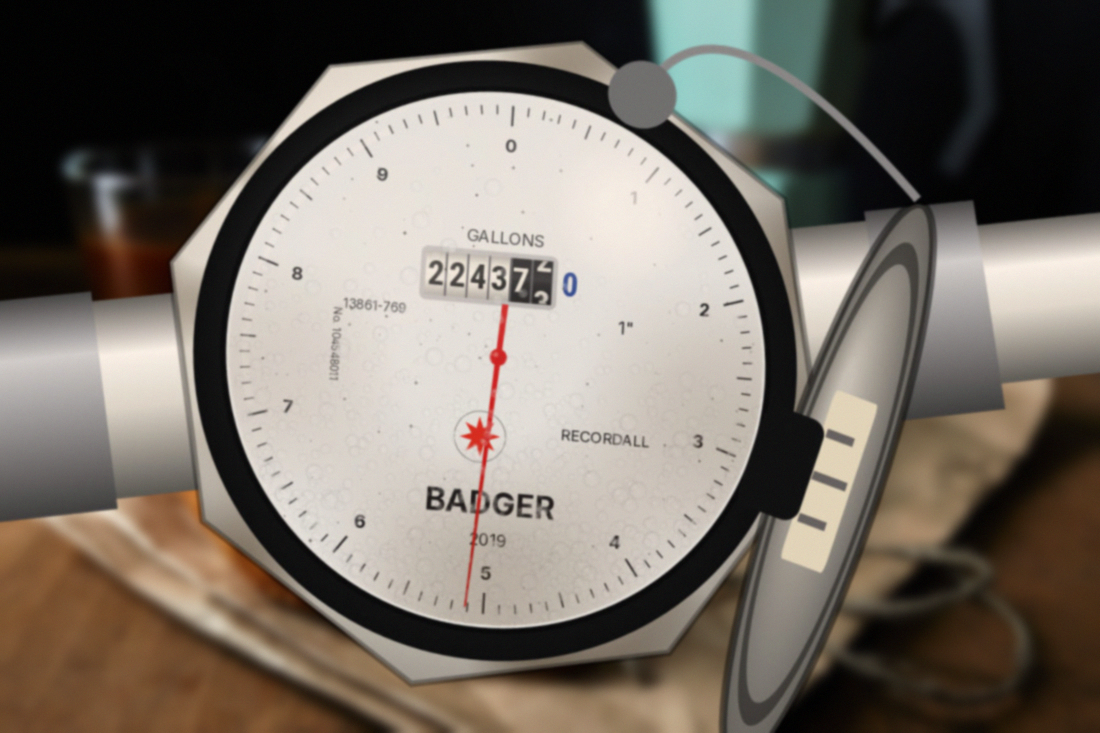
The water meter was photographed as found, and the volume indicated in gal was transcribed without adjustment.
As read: 2243725.1 gal
